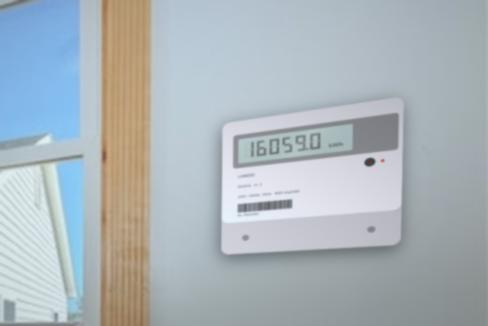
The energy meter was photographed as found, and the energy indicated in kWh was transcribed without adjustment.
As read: 16059.0 kWh
